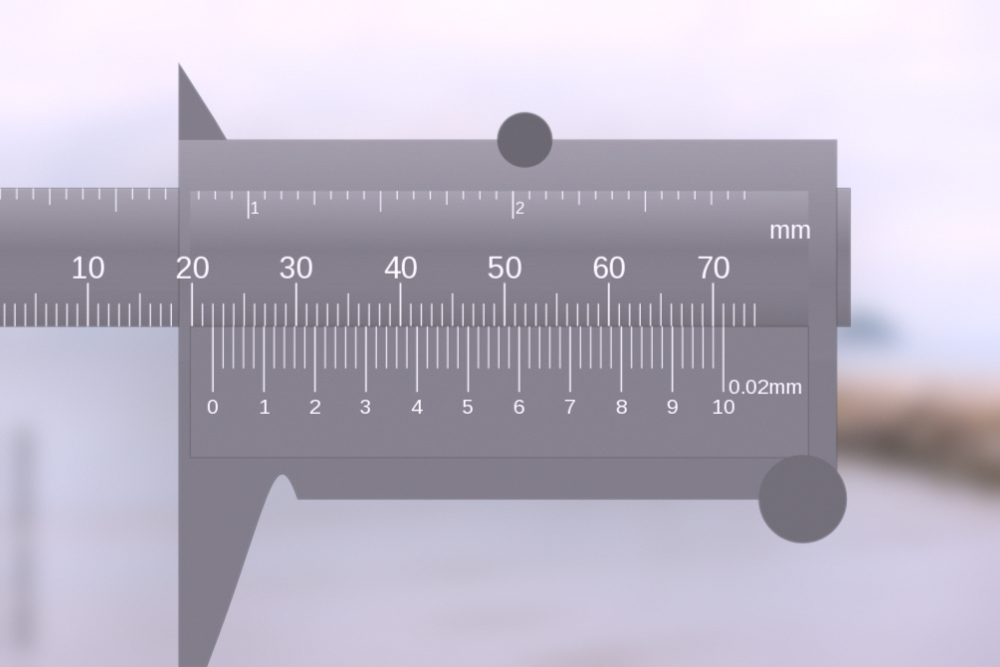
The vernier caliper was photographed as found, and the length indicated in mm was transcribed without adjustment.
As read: 22.0 mm
